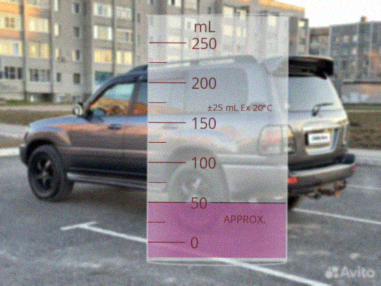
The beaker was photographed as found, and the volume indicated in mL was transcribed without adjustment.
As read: 50 mL
